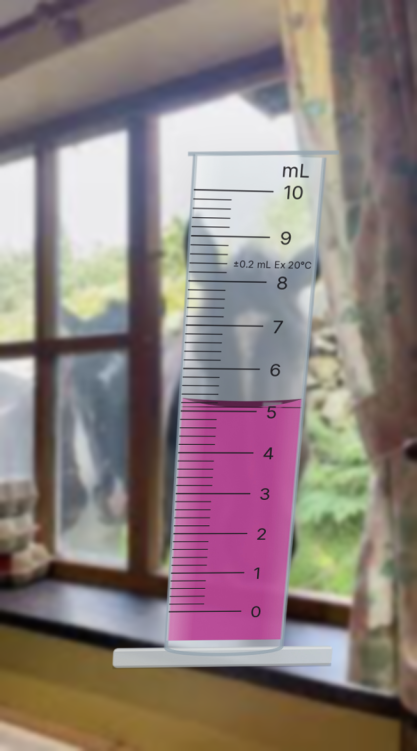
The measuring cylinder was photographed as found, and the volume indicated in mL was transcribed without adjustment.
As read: 5.1 mL
